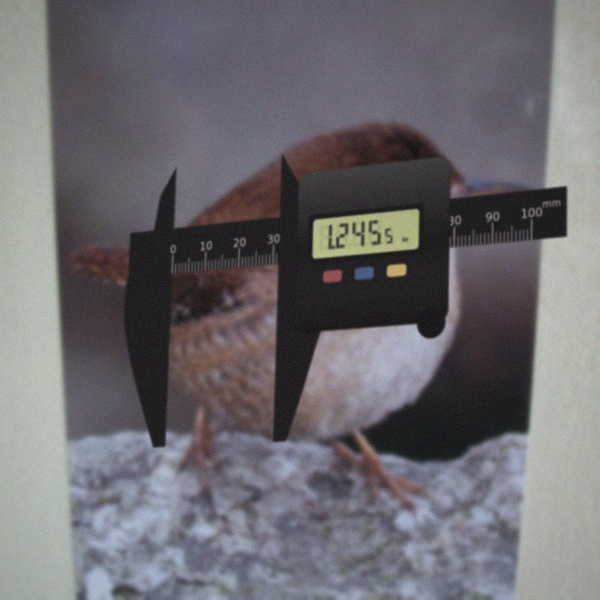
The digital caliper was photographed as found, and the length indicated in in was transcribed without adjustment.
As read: 1.2455 in
